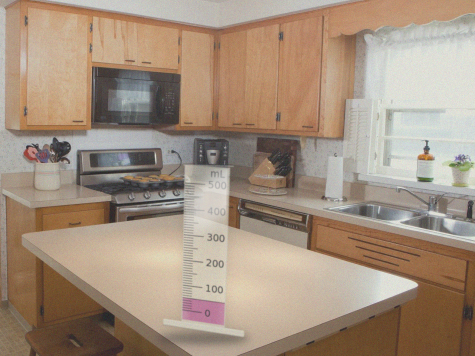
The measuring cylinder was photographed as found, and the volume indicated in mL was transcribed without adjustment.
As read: 50 mL
